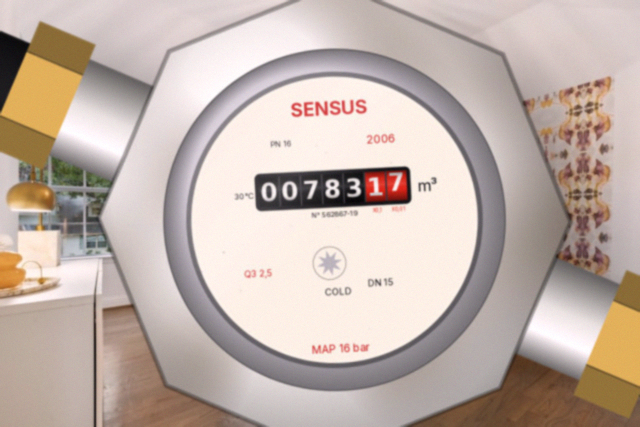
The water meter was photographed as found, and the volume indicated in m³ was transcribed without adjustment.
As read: 783.17 m³
